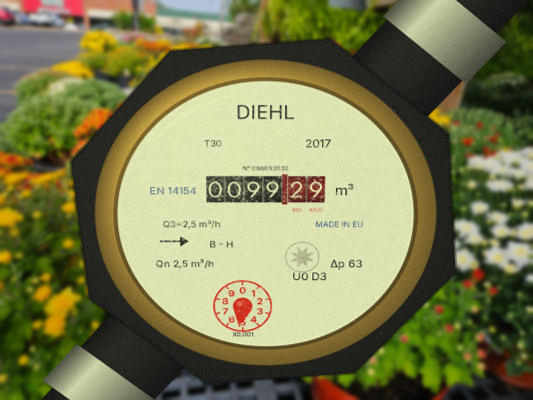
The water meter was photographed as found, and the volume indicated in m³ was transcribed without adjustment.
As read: 99.295 m³
